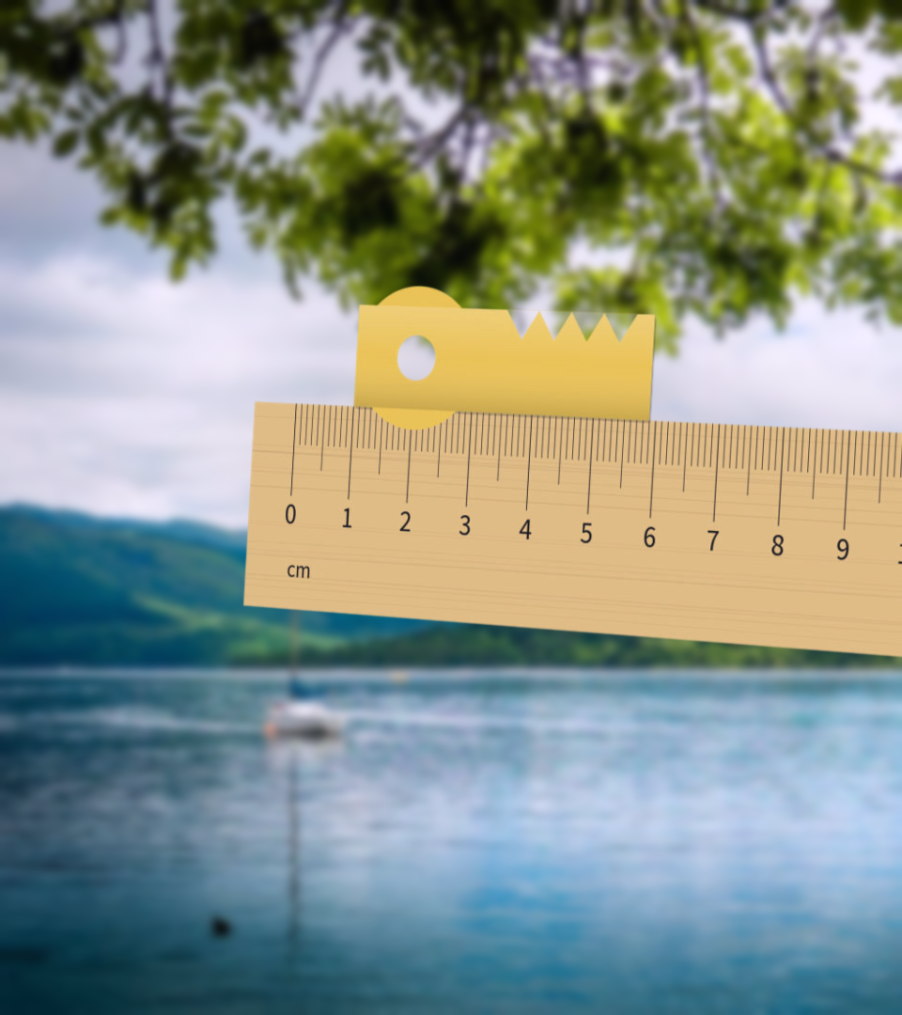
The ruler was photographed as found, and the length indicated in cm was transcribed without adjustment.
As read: 4.9 cm
